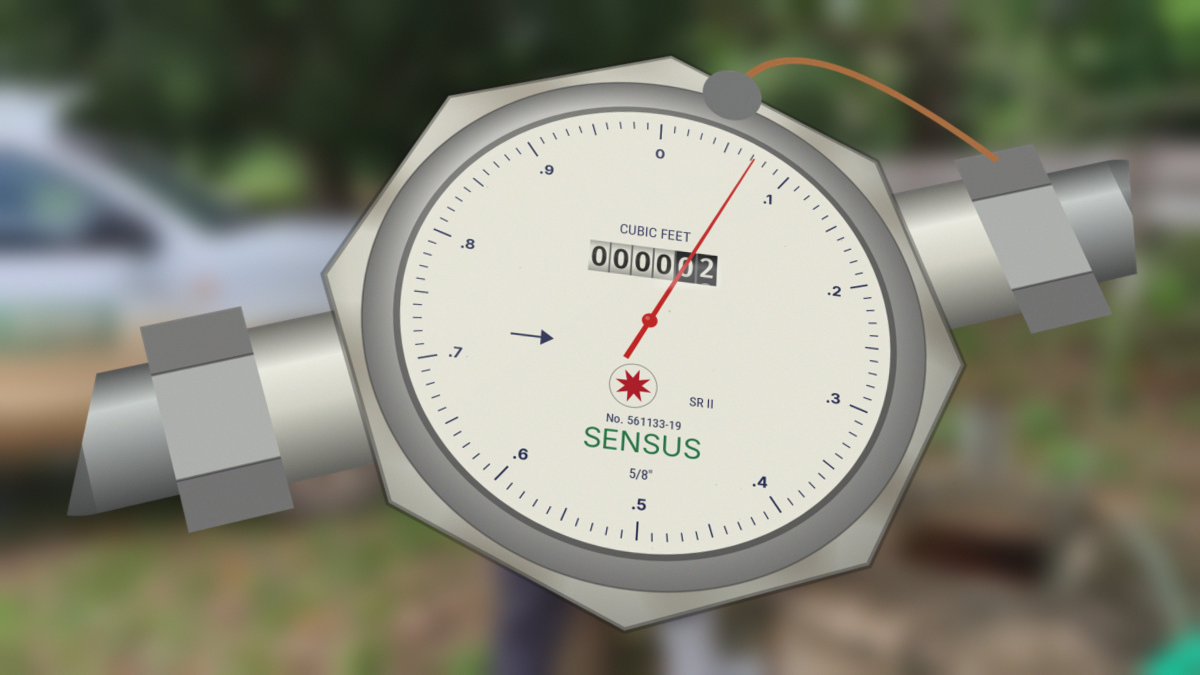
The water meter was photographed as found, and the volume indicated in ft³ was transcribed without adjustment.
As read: 2.07 ft³
